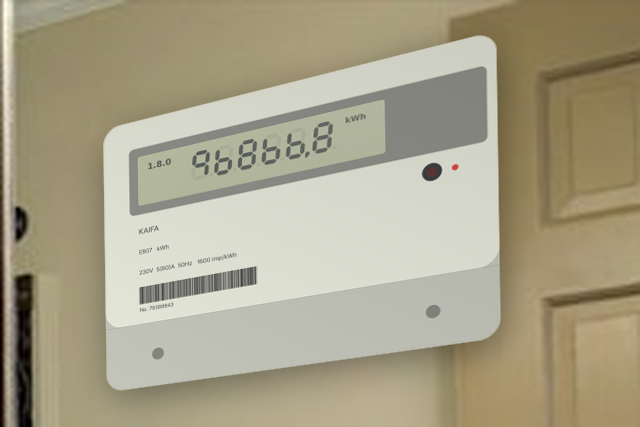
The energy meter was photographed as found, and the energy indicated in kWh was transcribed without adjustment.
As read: 96866.8 kWh
